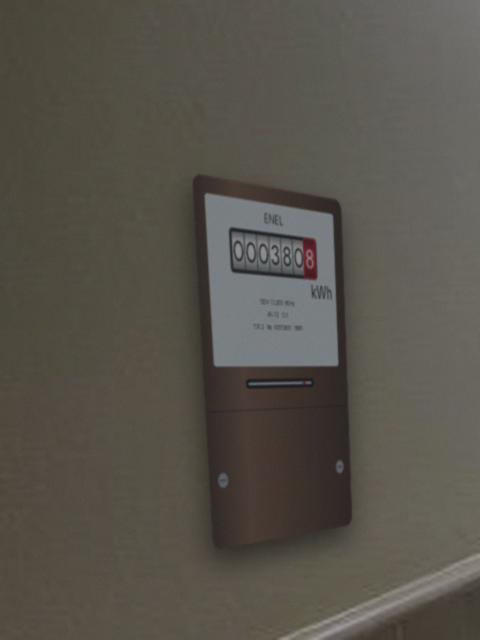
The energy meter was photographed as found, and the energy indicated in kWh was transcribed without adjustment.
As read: 380.8 kWh
